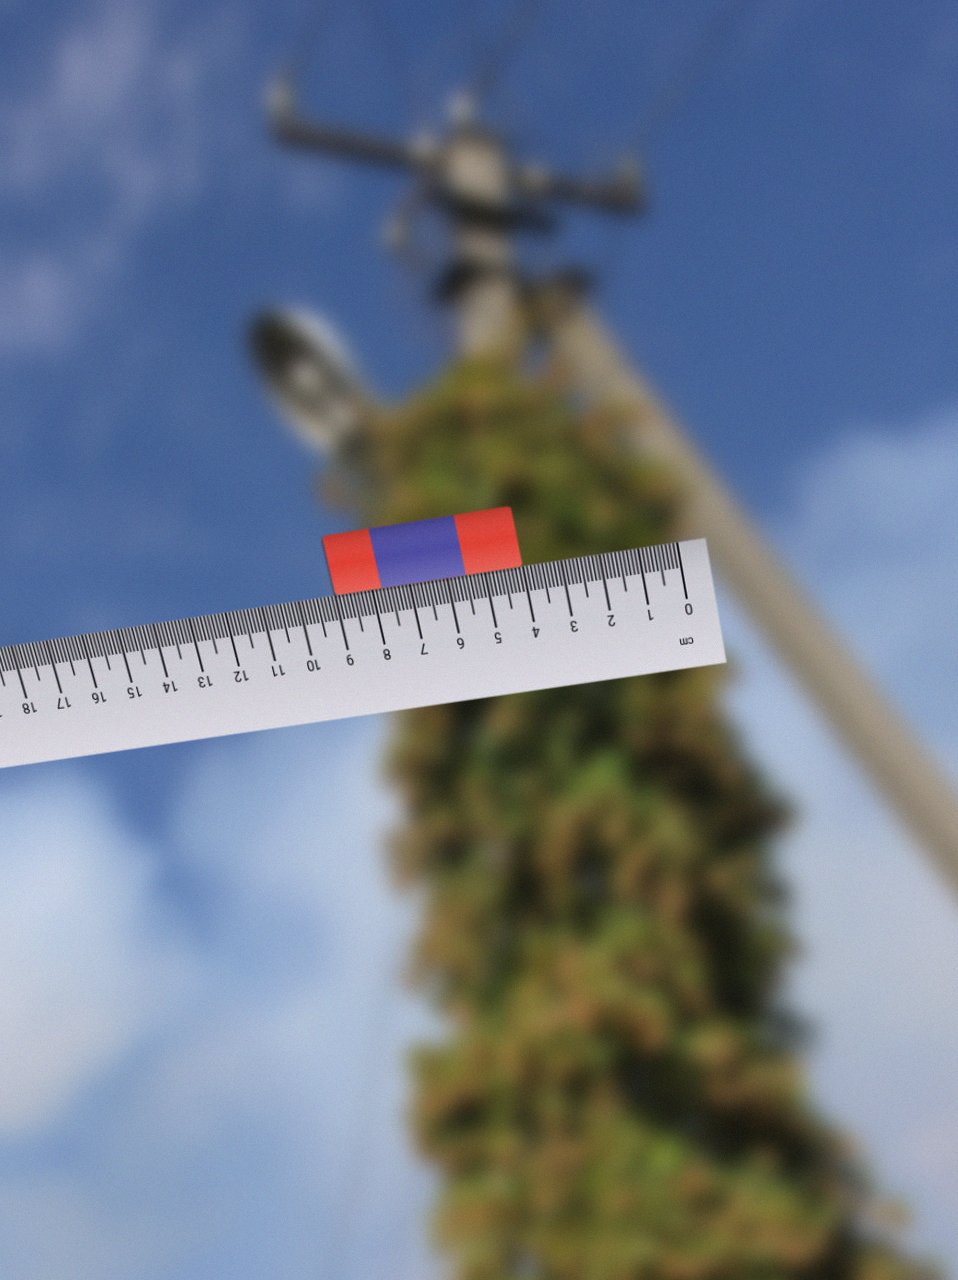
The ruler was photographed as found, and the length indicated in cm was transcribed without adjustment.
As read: 5 cm
